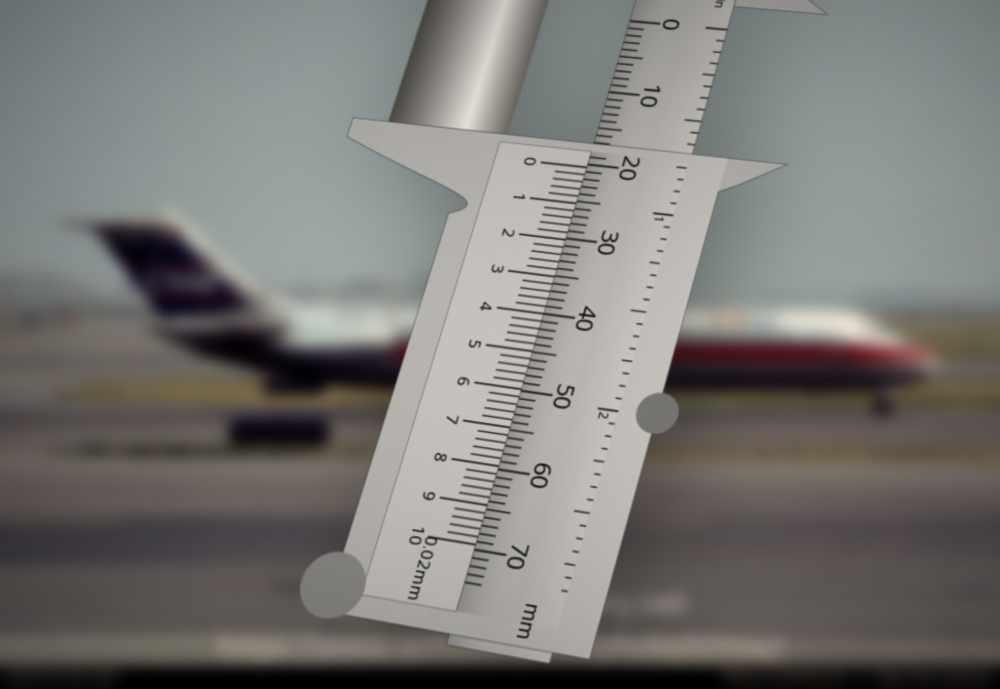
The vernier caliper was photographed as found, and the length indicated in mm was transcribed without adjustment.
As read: 20.4 mm
